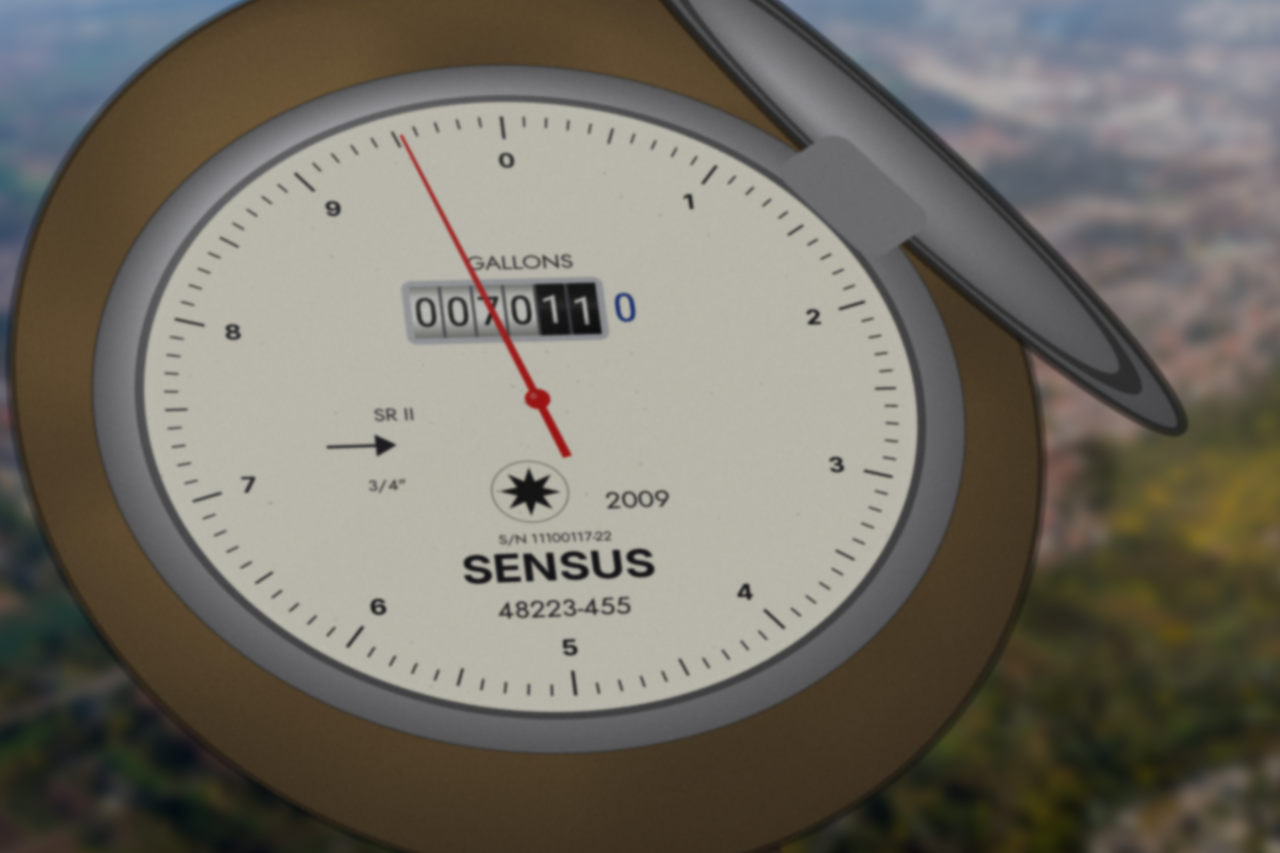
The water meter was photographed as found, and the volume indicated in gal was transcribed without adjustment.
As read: 70109.5 gal
